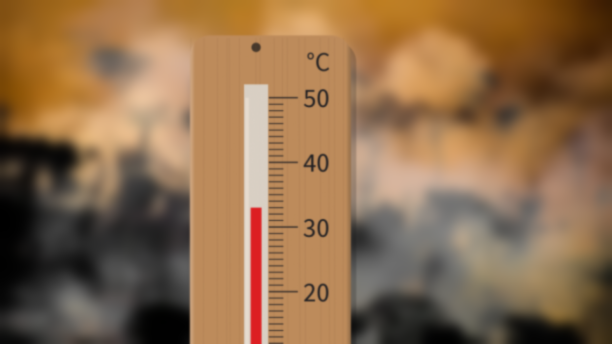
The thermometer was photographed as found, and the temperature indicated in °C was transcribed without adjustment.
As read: 33 °C
